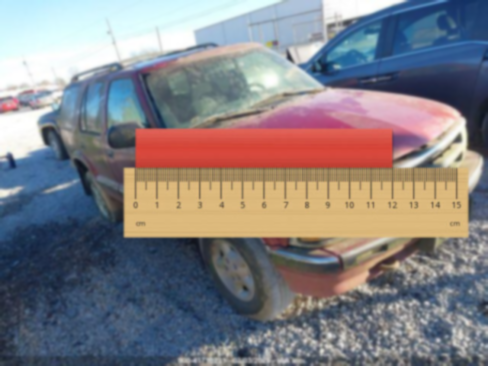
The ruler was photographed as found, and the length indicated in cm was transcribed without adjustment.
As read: 12 cm
